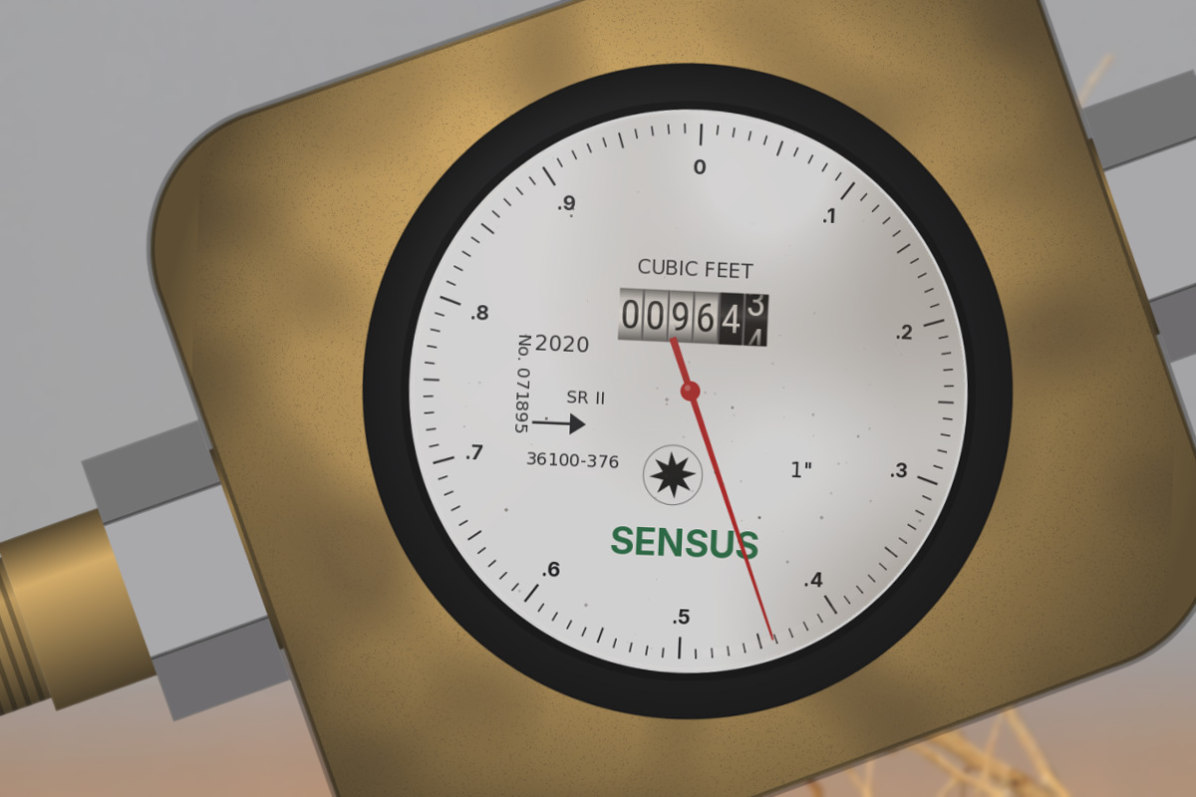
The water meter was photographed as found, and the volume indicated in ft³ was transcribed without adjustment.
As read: 9643.44 ft³
